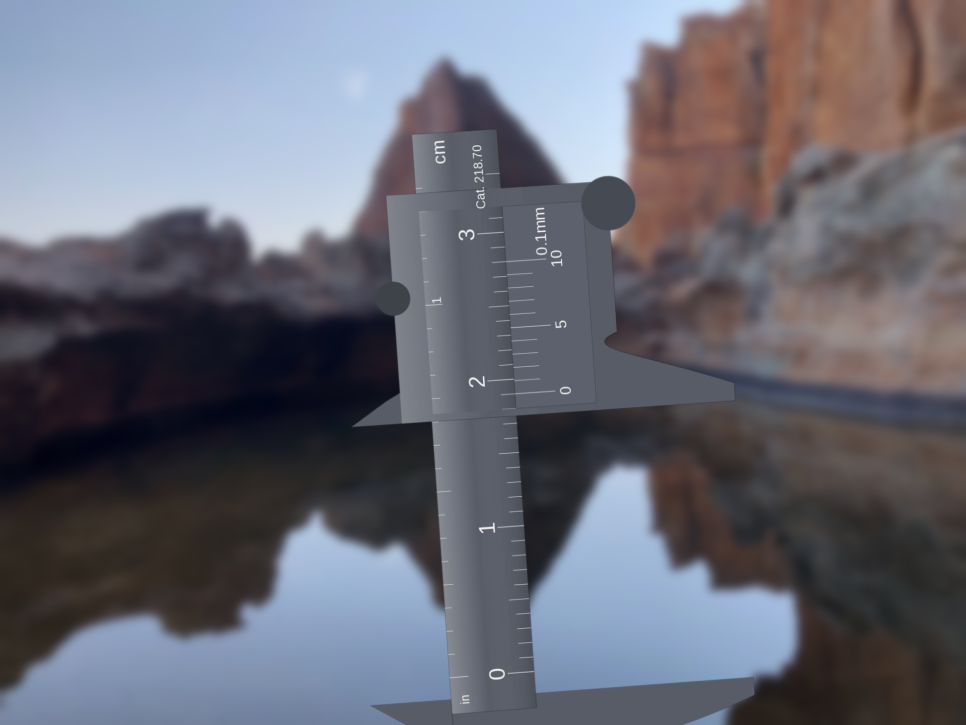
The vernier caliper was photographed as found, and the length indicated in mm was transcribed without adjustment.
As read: 19.0 mm
